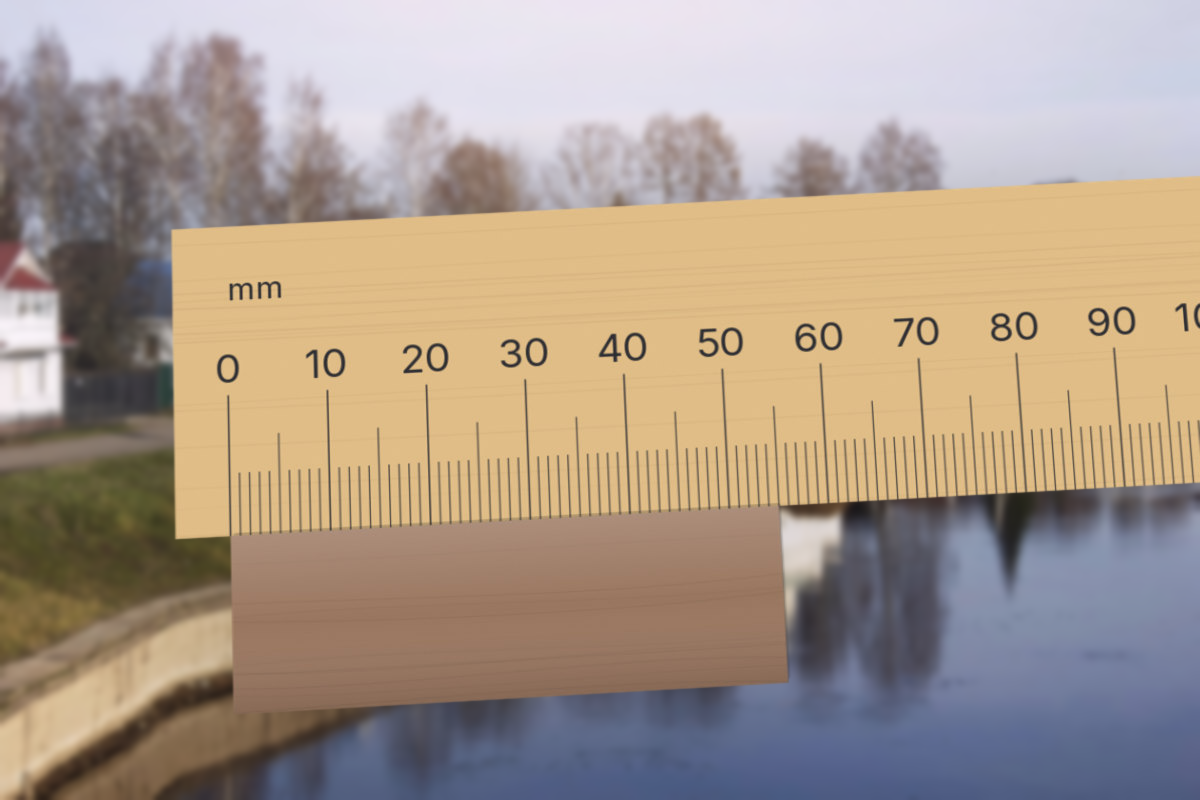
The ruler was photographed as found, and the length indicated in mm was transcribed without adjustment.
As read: 55 mm
